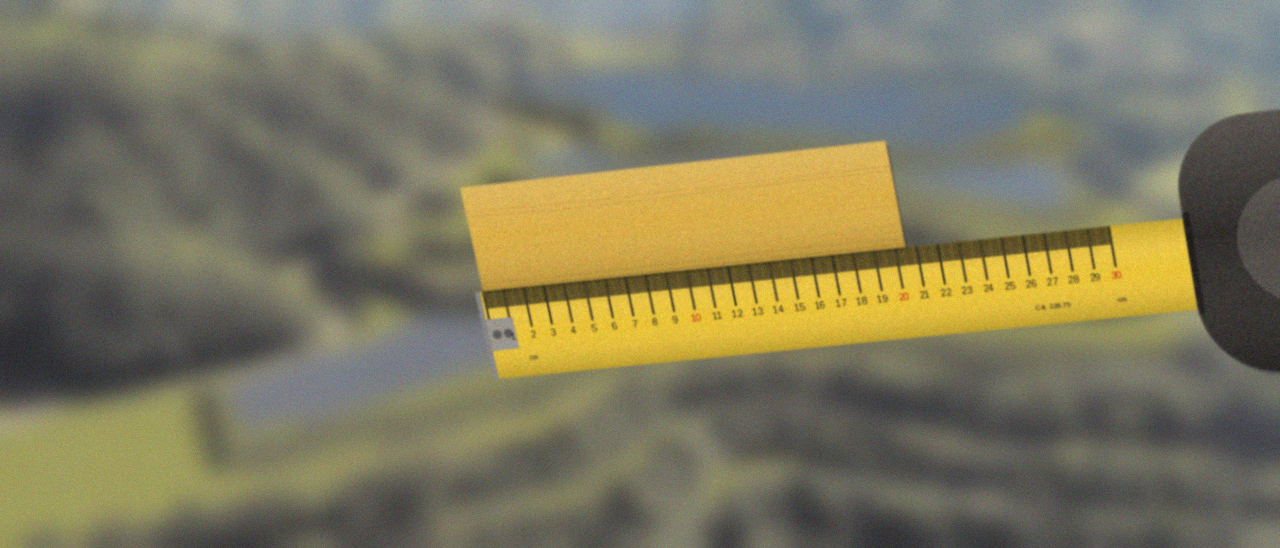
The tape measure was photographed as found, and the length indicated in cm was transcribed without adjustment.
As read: 20.5 cm
